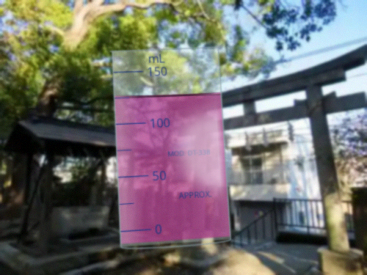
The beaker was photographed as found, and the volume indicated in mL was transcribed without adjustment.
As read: 125 mL
